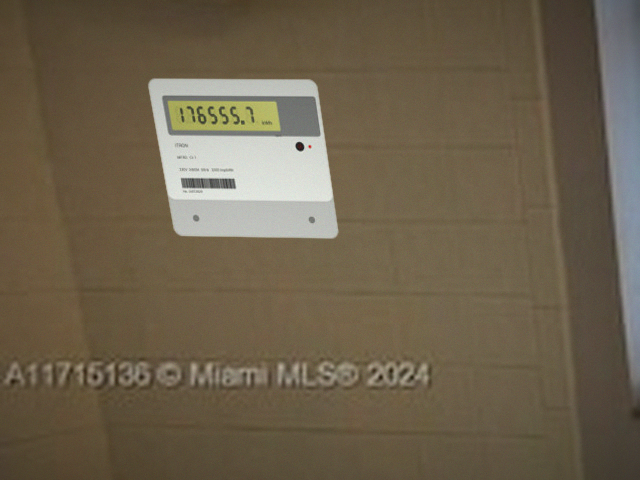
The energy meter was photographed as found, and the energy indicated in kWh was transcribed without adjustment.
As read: 176555.7 kWh
